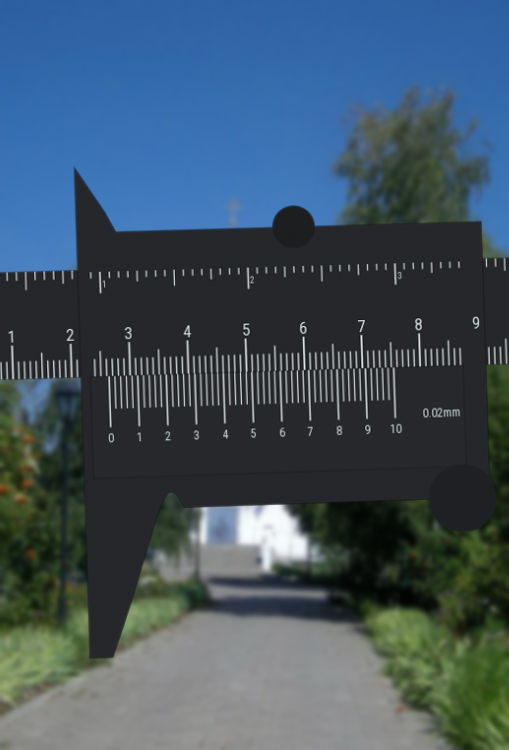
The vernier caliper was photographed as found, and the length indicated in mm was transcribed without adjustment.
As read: 26.4 mm
